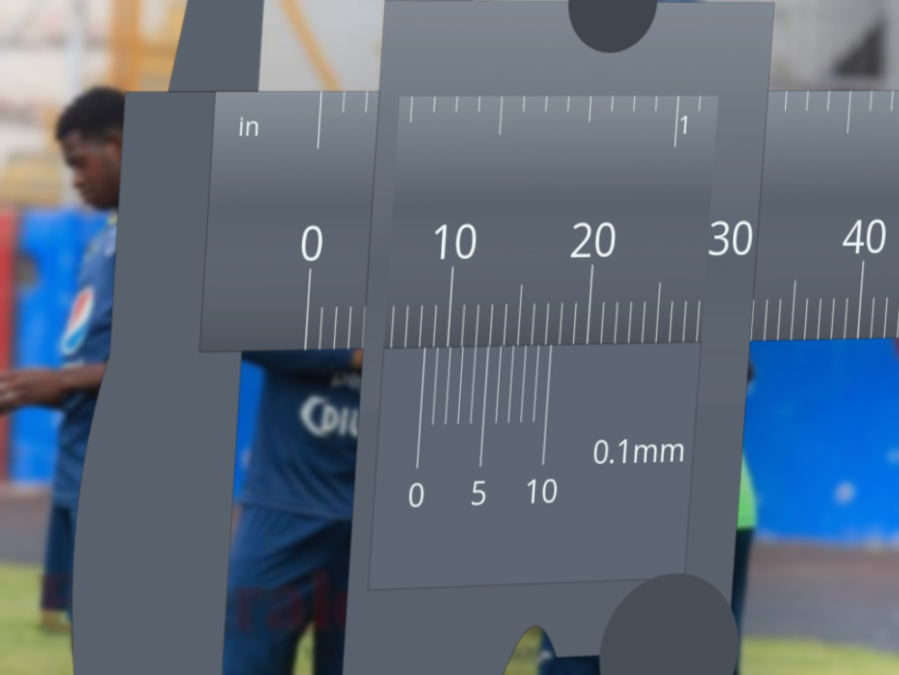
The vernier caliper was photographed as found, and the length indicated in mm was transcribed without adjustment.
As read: 8.4 mm
